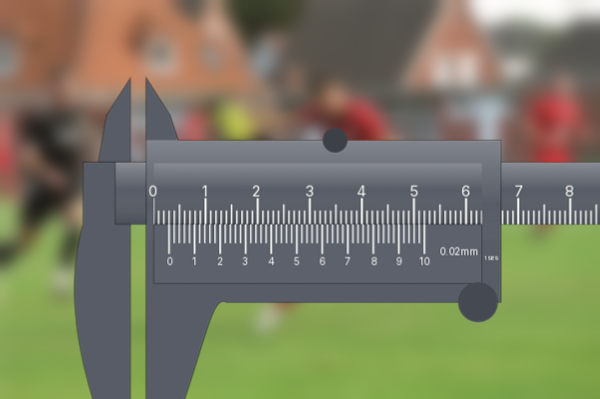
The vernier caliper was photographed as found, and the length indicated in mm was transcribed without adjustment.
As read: 3.0 mm
